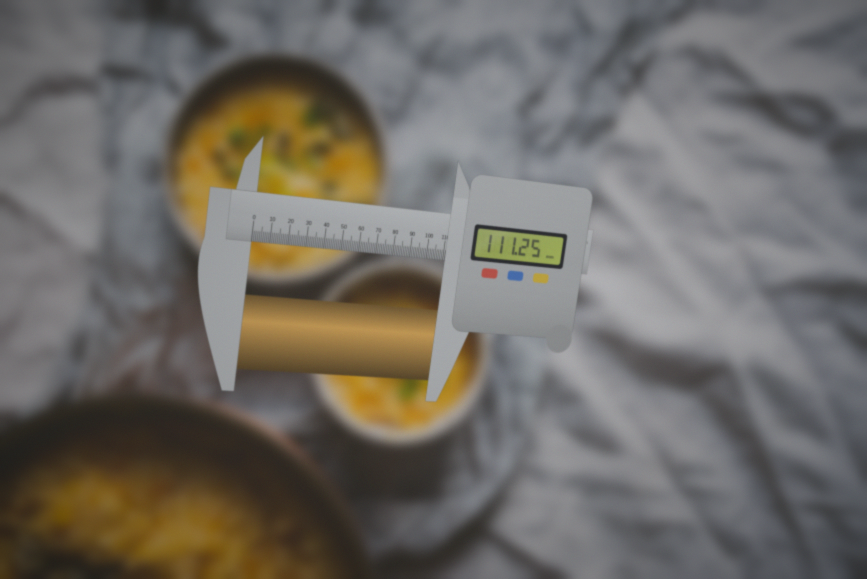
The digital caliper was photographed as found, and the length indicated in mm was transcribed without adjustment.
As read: 111.25 mm
